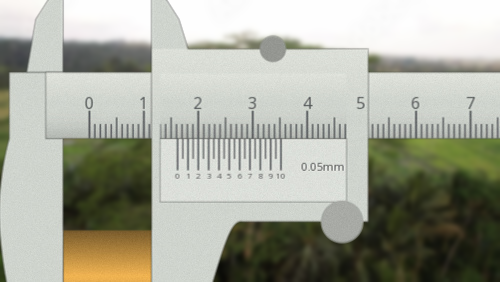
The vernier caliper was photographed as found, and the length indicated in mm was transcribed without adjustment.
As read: 16.2 mm
